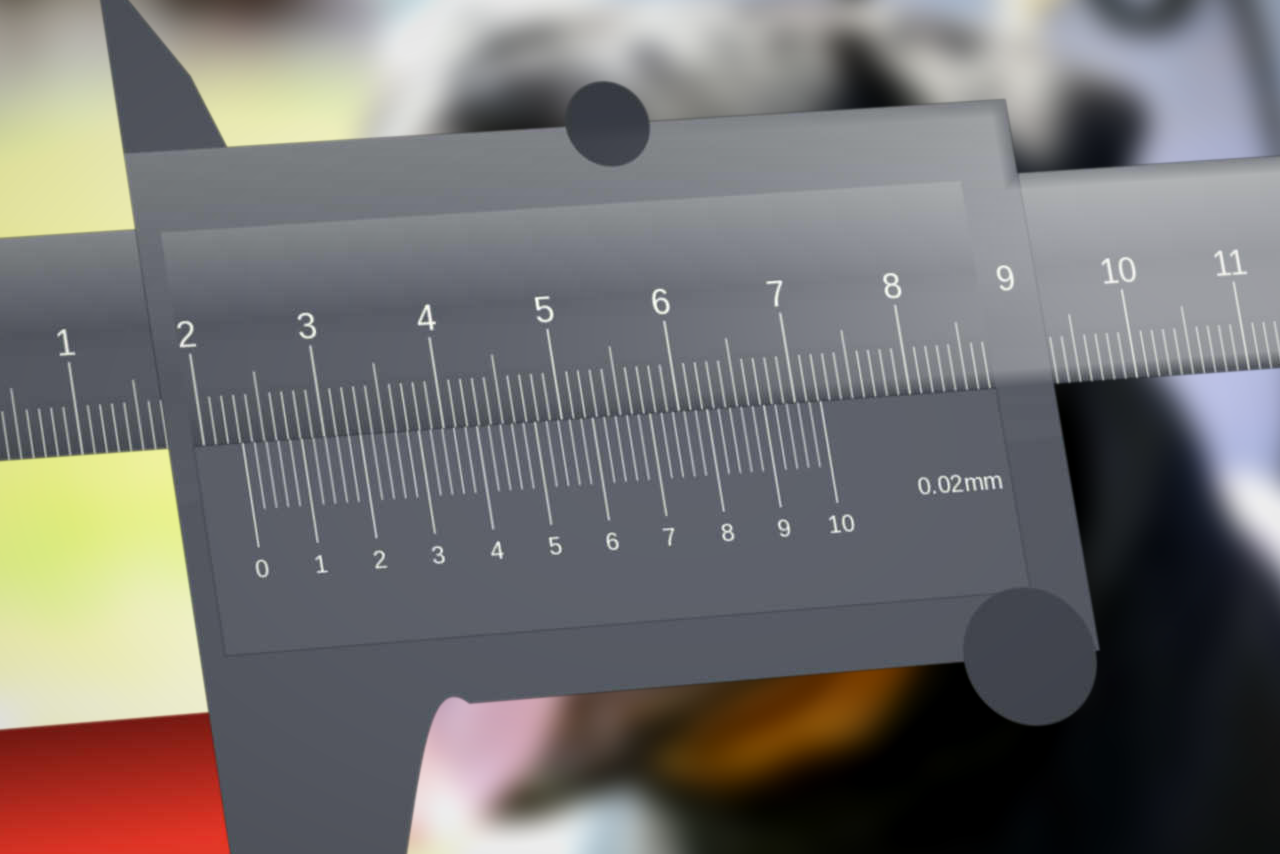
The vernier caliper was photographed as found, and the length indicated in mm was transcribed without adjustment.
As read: 23.2 mm
